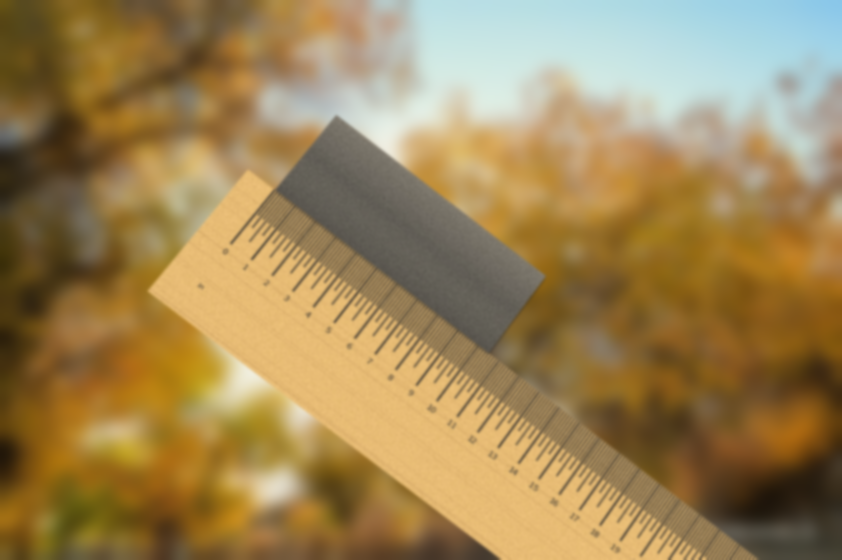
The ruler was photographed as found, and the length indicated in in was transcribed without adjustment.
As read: 10.5 in
